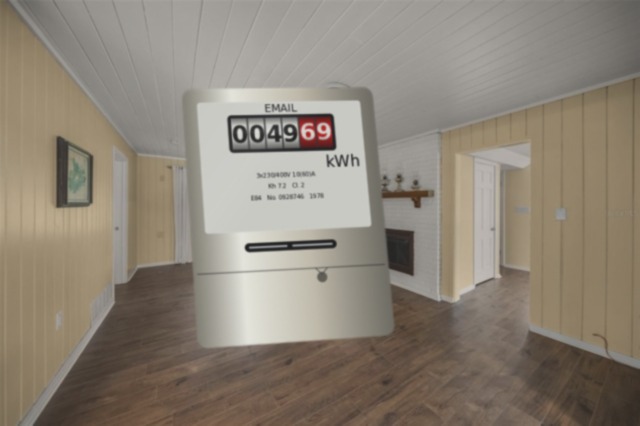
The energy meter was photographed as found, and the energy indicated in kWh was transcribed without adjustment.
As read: 49.69 kWh
